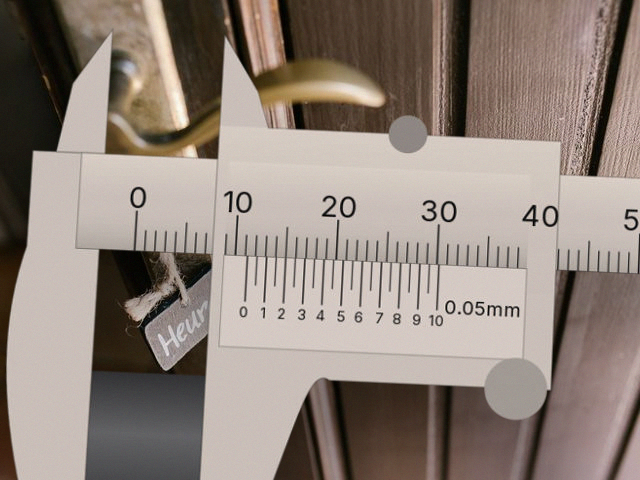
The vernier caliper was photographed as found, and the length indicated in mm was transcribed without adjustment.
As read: 11.2 mm
